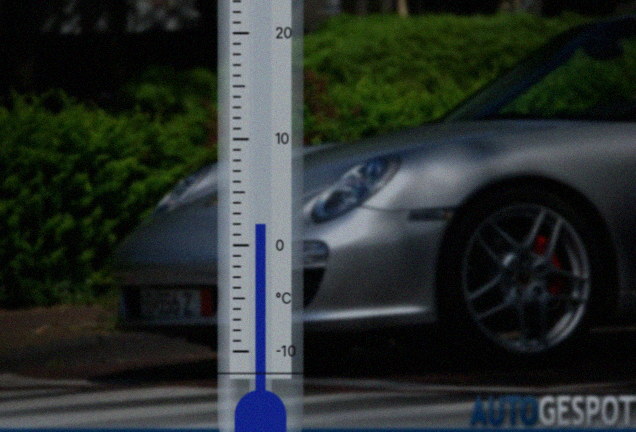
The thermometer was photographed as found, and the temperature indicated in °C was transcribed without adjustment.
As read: 2 °C
